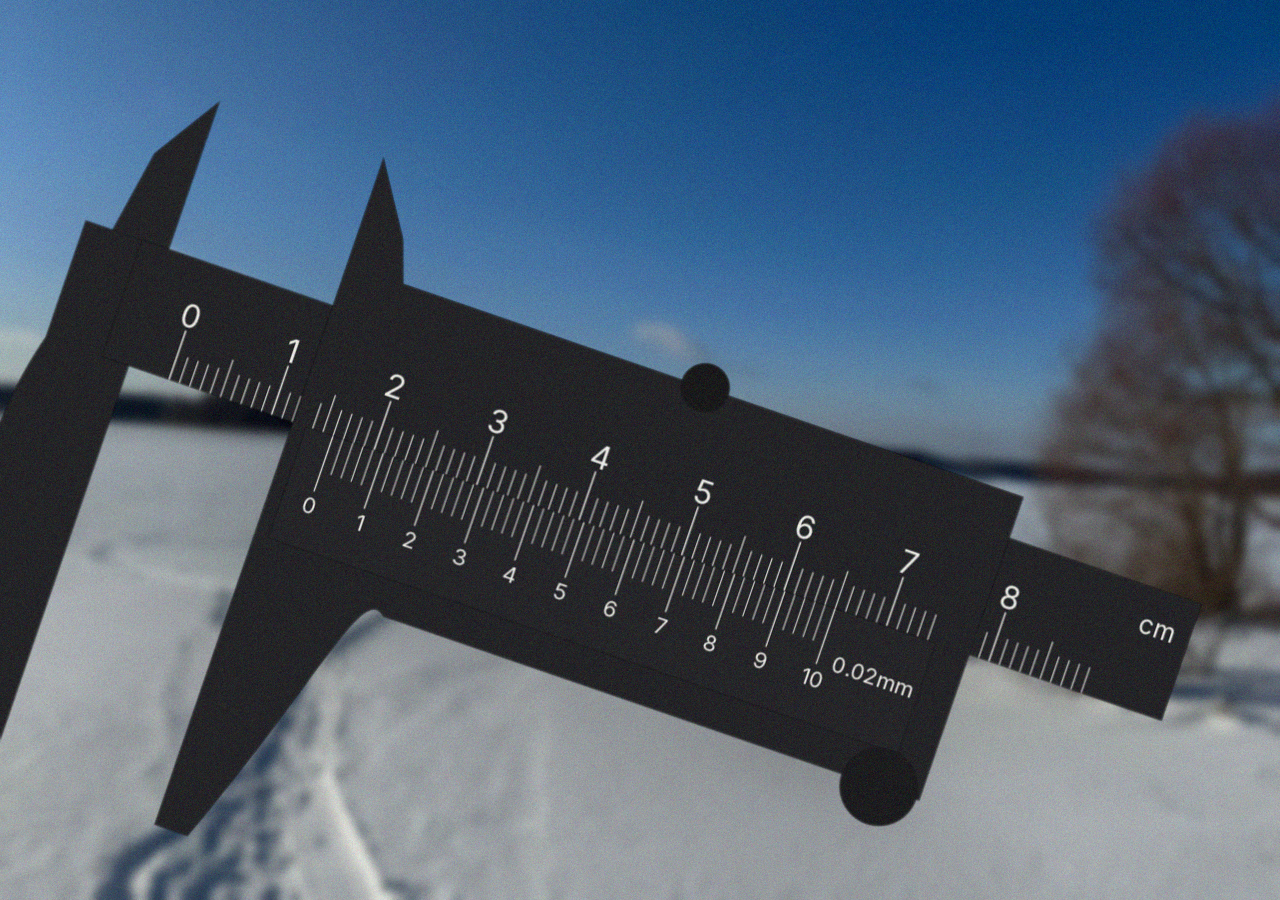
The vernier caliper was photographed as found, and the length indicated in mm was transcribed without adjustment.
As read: 16.0 mm
